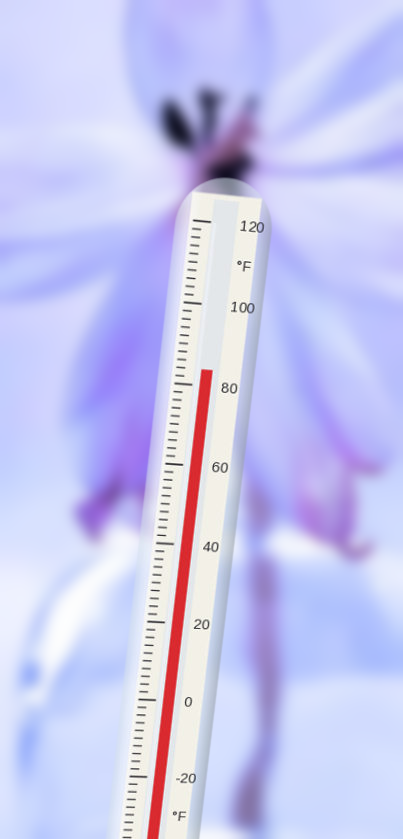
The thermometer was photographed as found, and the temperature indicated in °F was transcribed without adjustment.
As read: 84 °F
